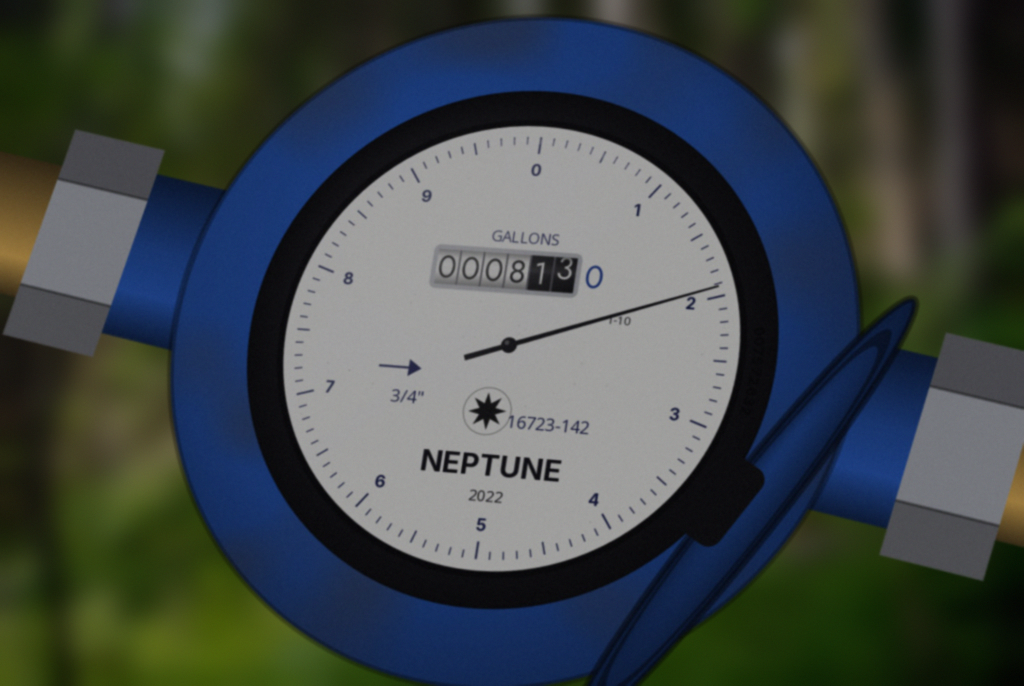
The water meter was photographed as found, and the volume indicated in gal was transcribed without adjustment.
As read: 8131.9 gal
